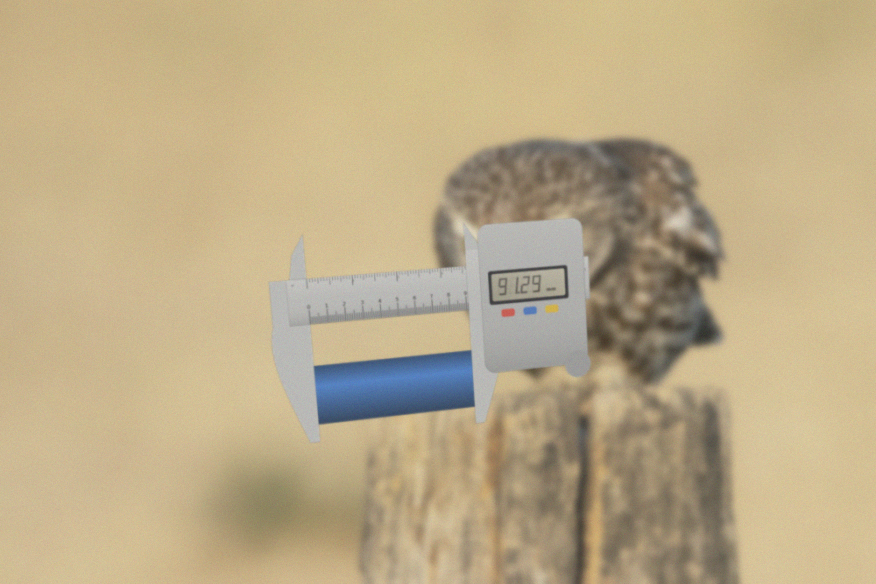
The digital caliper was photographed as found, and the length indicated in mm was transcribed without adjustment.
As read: 91.29 mm
